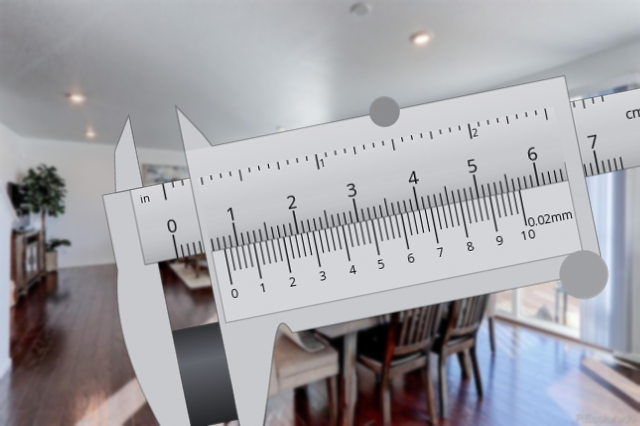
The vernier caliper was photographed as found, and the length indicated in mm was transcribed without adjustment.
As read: 7.8 mm
